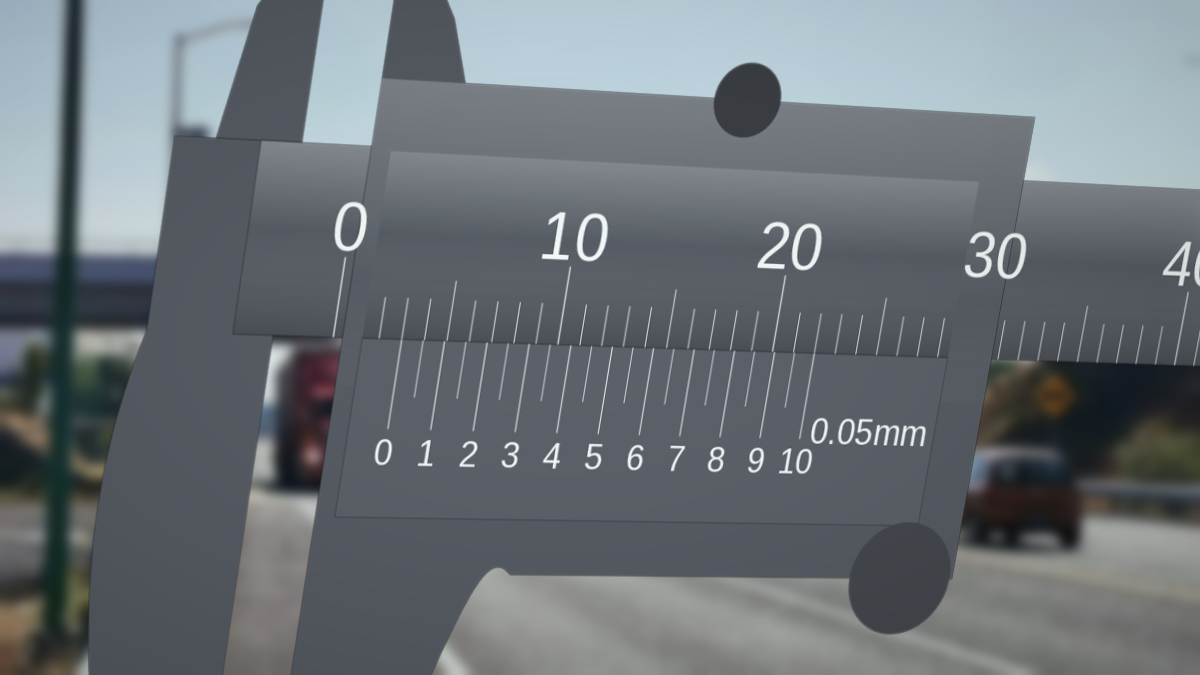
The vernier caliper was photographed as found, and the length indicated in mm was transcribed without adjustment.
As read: 3.0 mm
